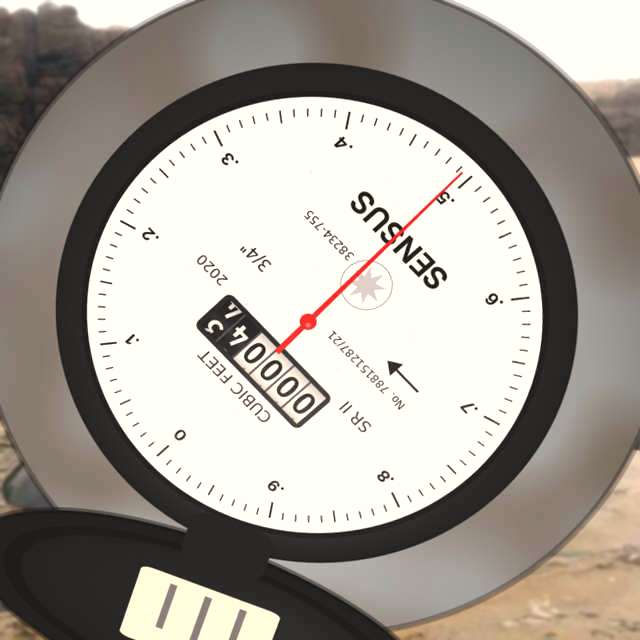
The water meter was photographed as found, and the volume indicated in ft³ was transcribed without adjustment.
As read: 43.49 ft³
